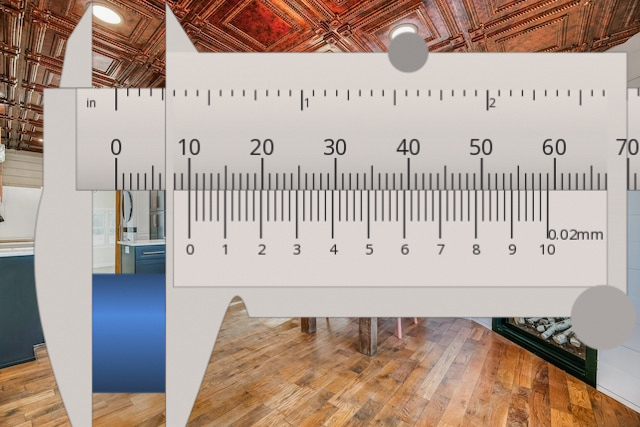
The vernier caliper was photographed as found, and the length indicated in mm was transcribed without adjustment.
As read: 10.0 mm
